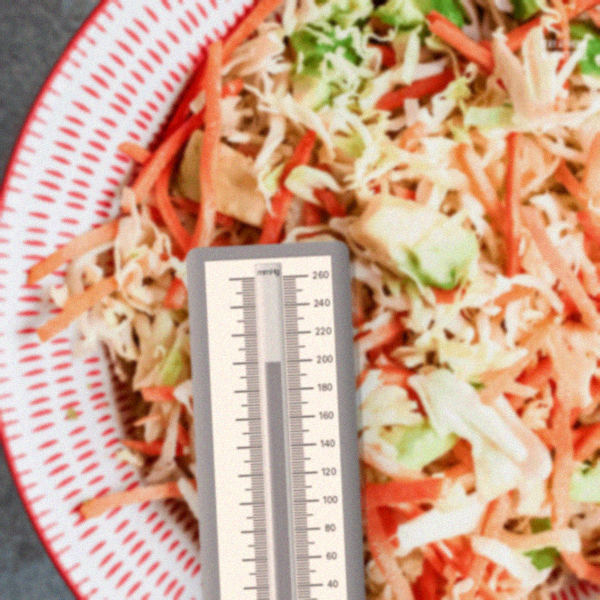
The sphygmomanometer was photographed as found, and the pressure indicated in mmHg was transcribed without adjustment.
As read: 200 mmHg
